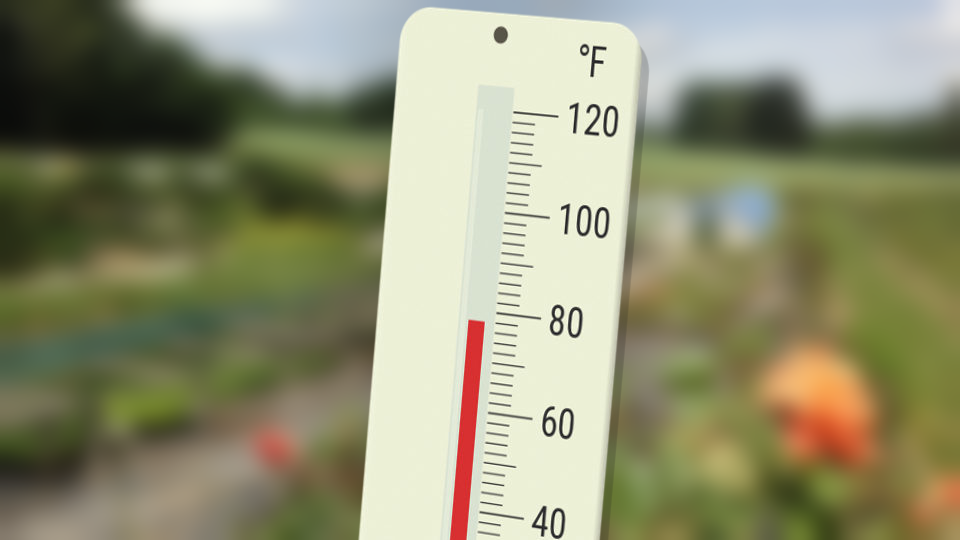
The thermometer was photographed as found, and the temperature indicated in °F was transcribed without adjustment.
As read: 78 °F
